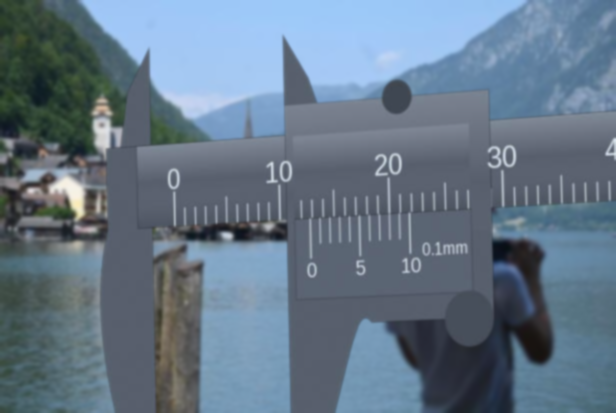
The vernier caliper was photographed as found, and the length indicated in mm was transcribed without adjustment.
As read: 12.8 mm
